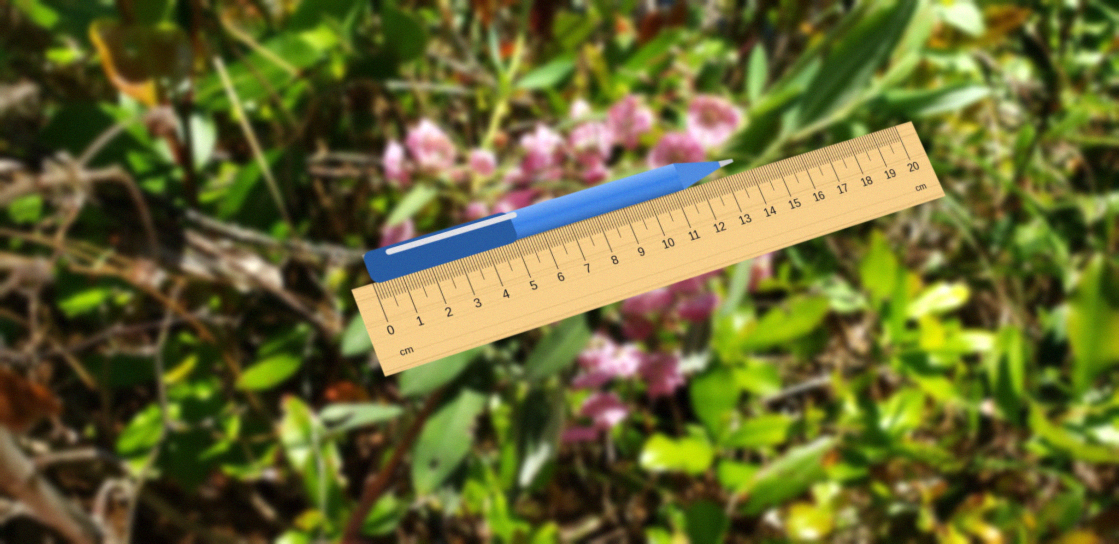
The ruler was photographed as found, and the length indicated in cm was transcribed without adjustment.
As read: 13.5 cm
